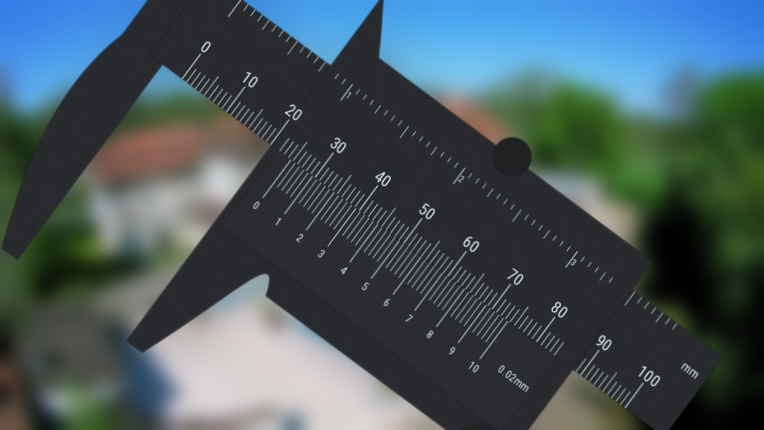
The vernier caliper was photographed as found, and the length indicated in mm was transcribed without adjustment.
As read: 24.6 mm
